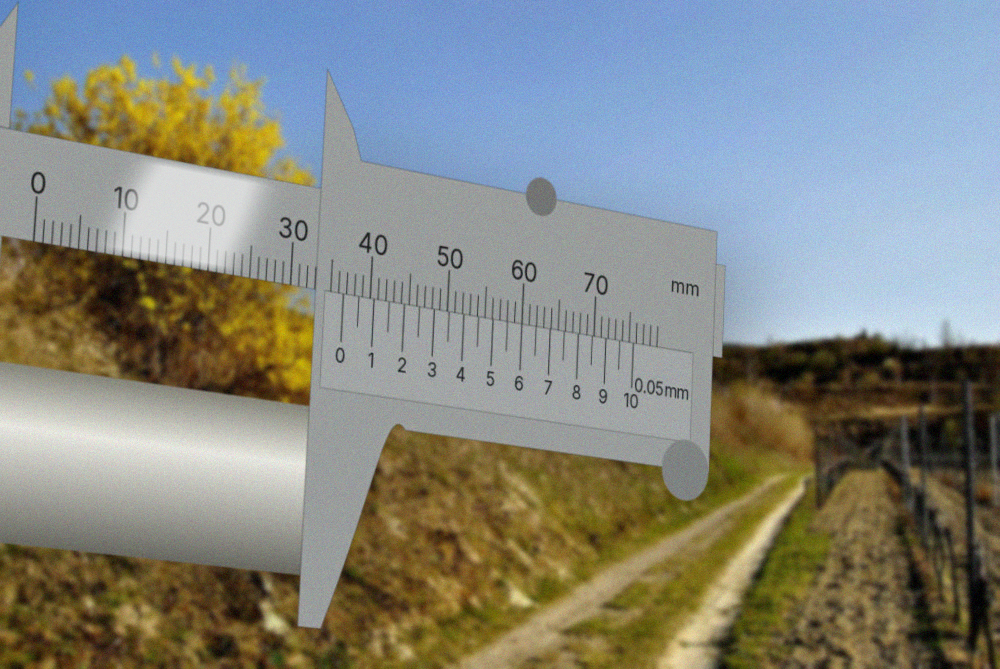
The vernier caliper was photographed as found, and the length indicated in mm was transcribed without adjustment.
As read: 36.6 mm
